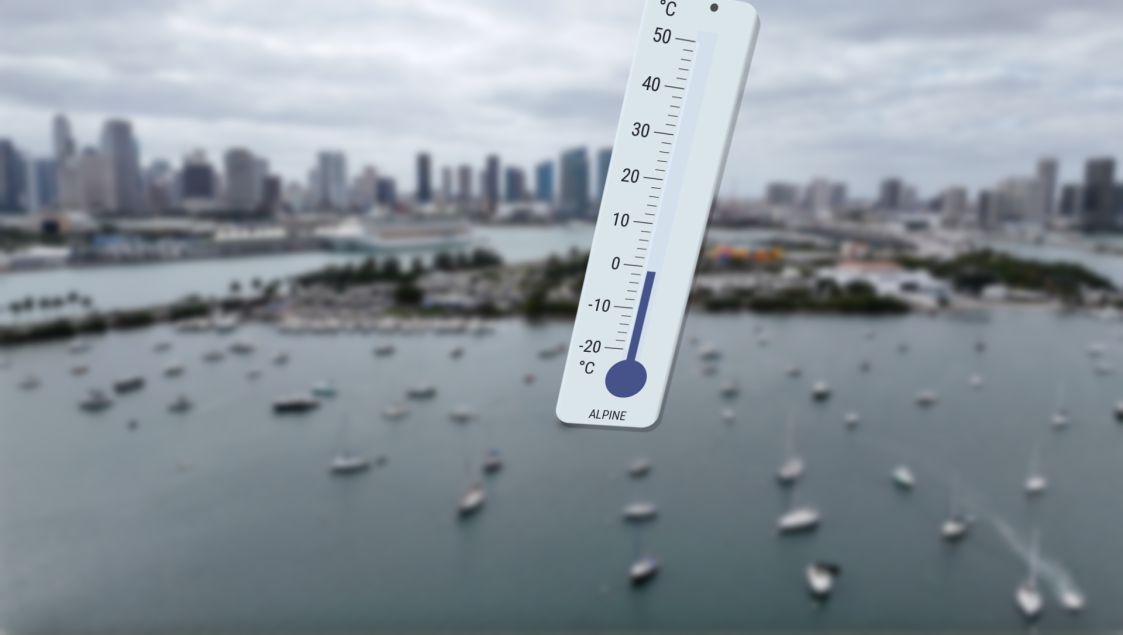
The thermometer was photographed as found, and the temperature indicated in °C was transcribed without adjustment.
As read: -1 °C
